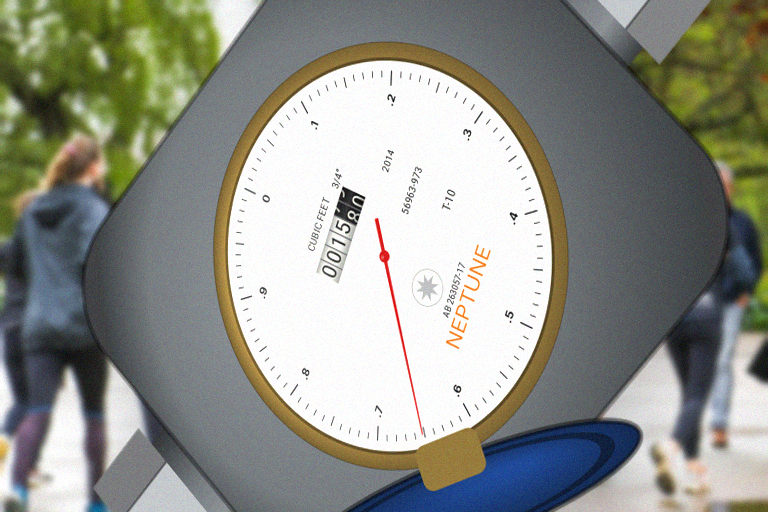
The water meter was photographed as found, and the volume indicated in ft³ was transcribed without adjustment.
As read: 1579.65 ft³
